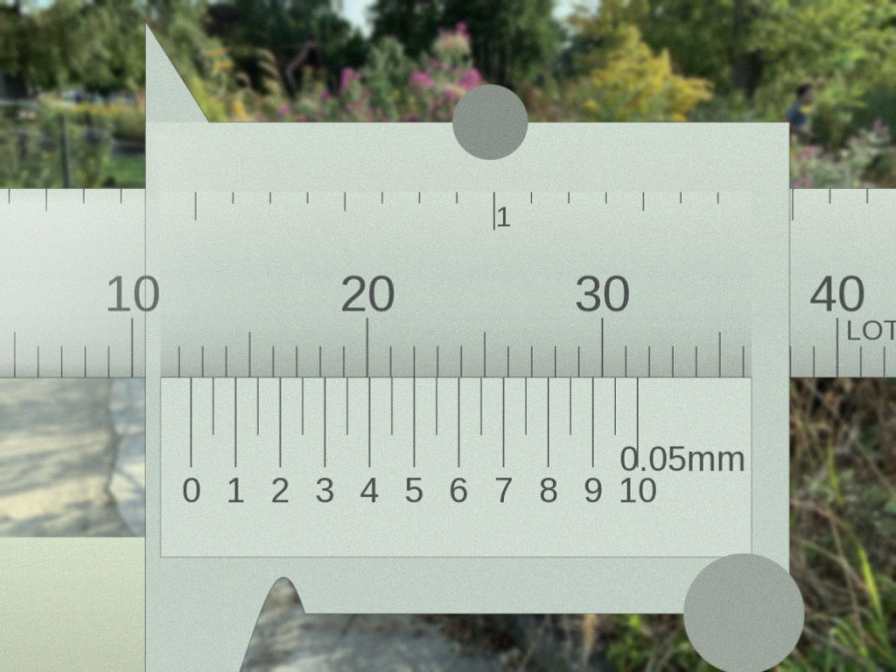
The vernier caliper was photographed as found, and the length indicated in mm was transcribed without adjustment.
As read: 12.50 mm
